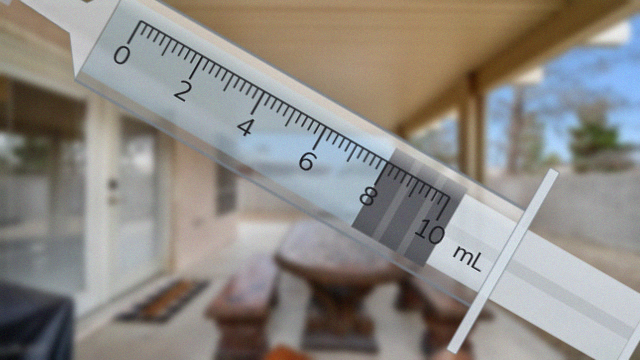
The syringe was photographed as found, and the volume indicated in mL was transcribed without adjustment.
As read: 8 mL
